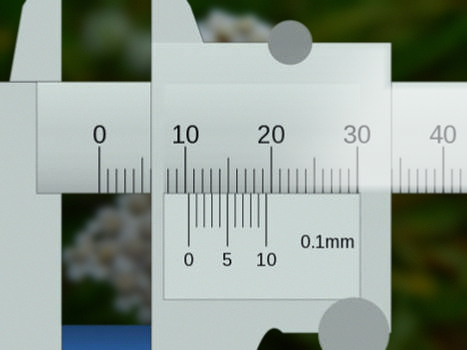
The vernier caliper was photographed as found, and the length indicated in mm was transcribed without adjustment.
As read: 10.4 mm
